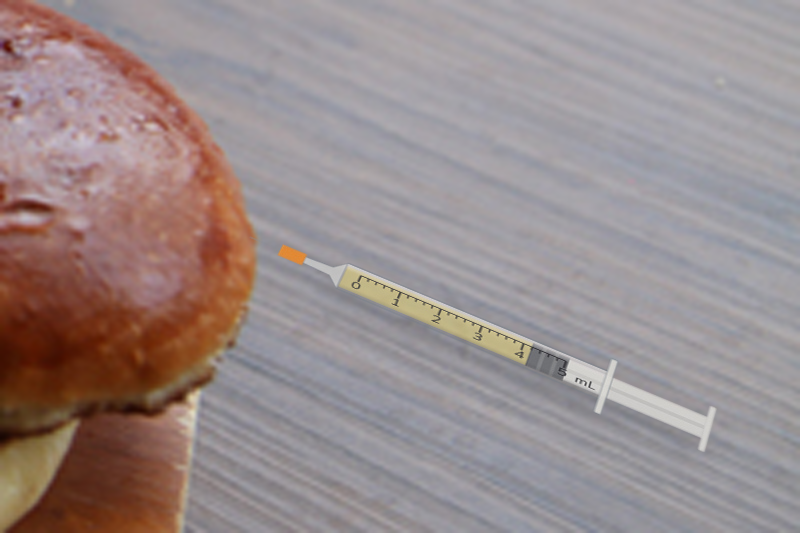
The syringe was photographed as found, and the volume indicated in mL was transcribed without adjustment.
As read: 4.2 mL
